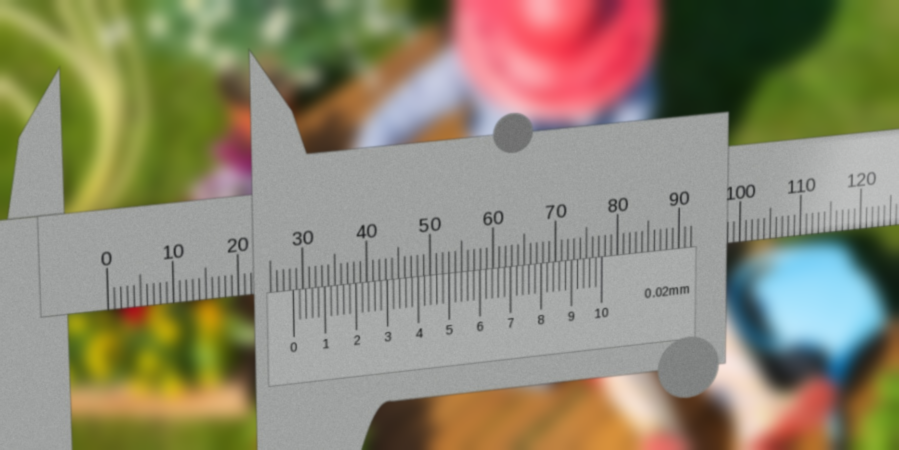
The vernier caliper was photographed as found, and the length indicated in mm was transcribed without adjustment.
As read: 28.5 mm
